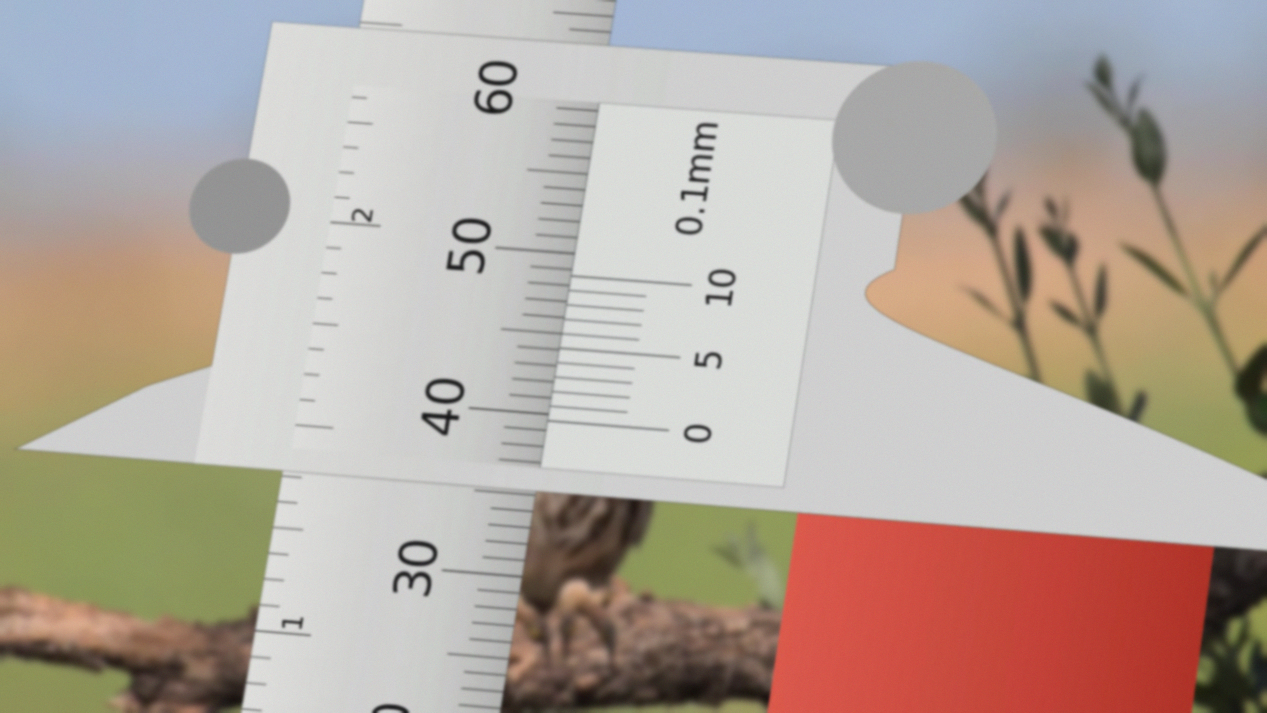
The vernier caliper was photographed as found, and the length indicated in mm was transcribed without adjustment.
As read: 39.6 mm
